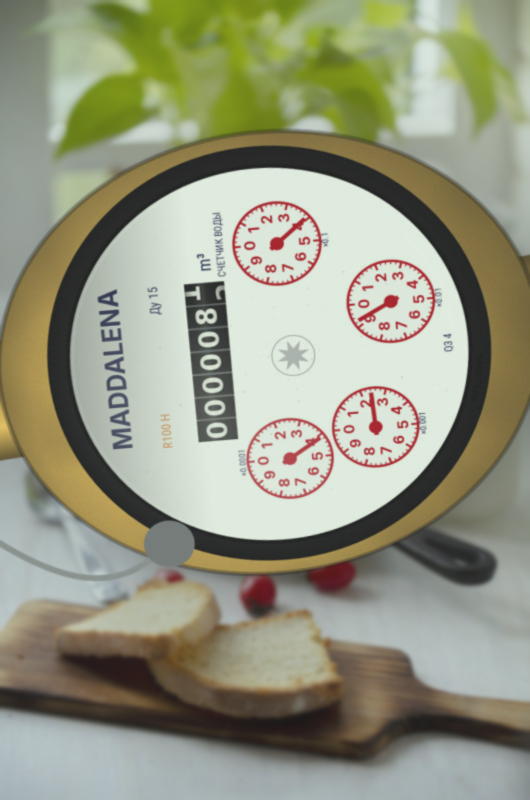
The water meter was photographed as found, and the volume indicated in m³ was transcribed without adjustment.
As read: 81.3924 m³
